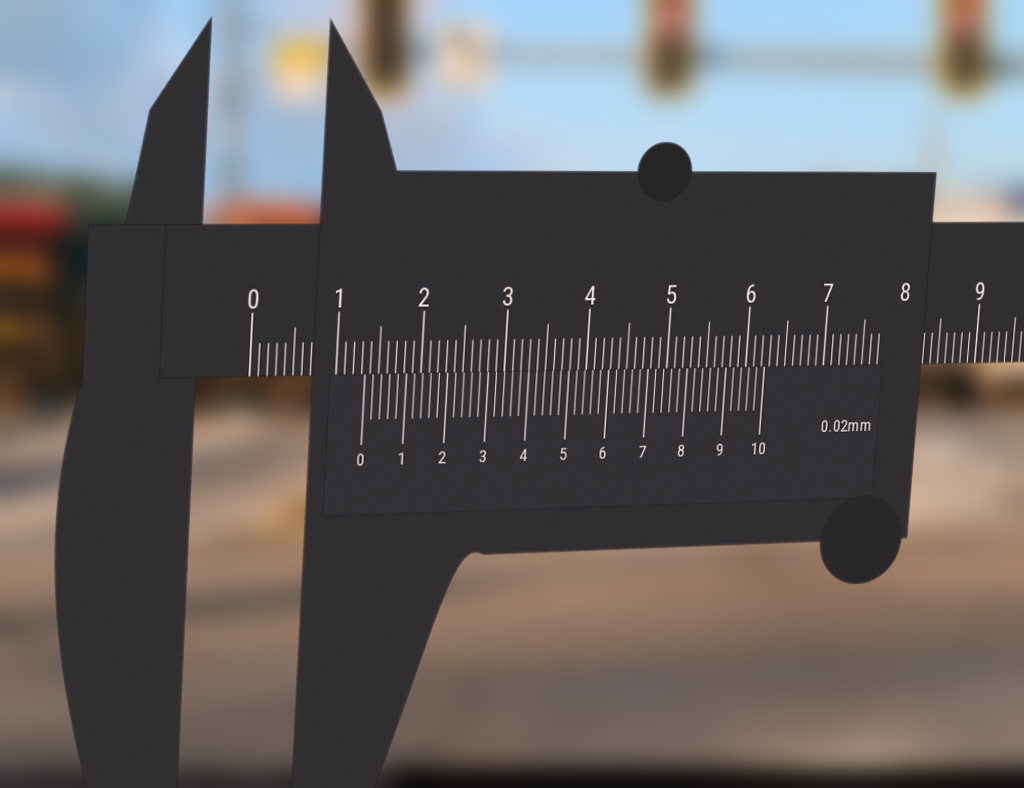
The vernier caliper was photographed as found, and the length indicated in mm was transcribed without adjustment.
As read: 13.4 mm
